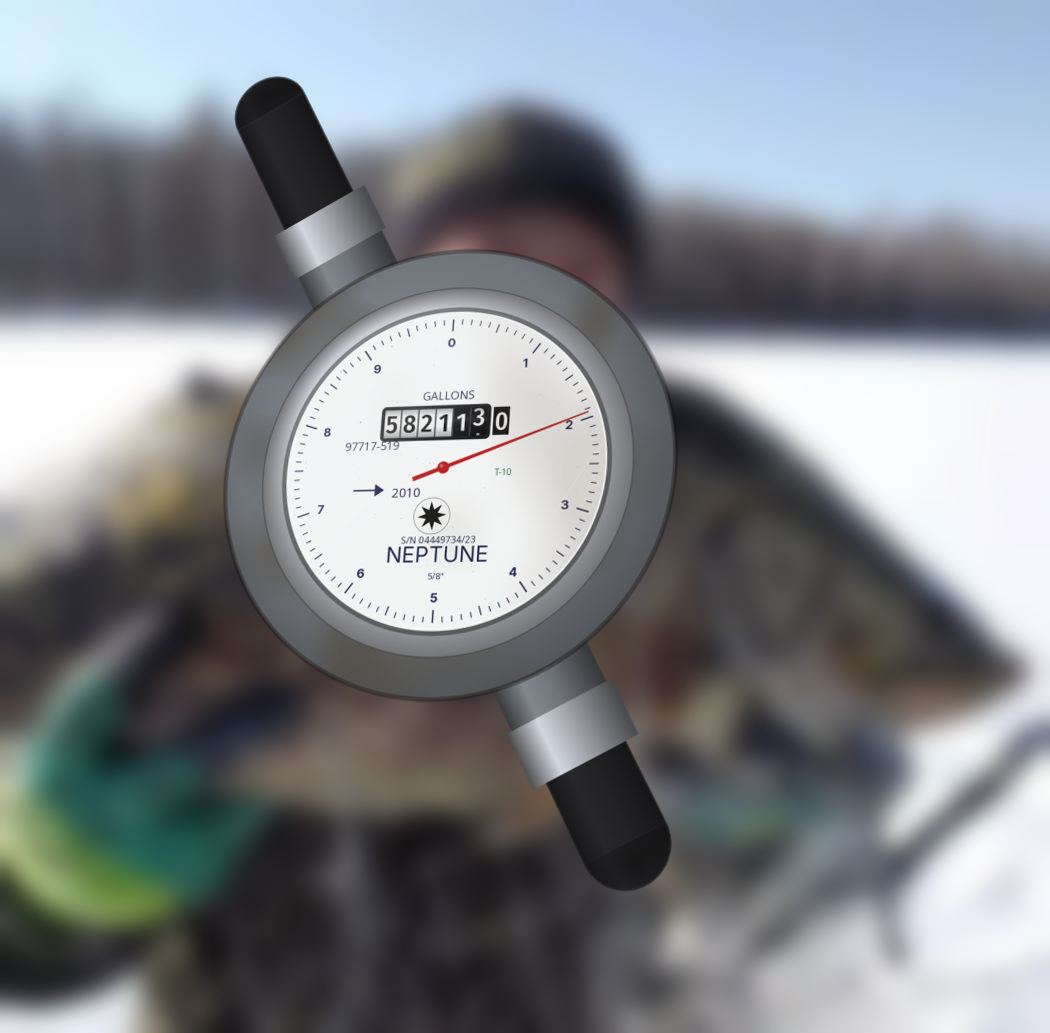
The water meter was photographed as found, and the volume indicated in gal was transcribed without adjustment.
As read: 5821131.9 gal
